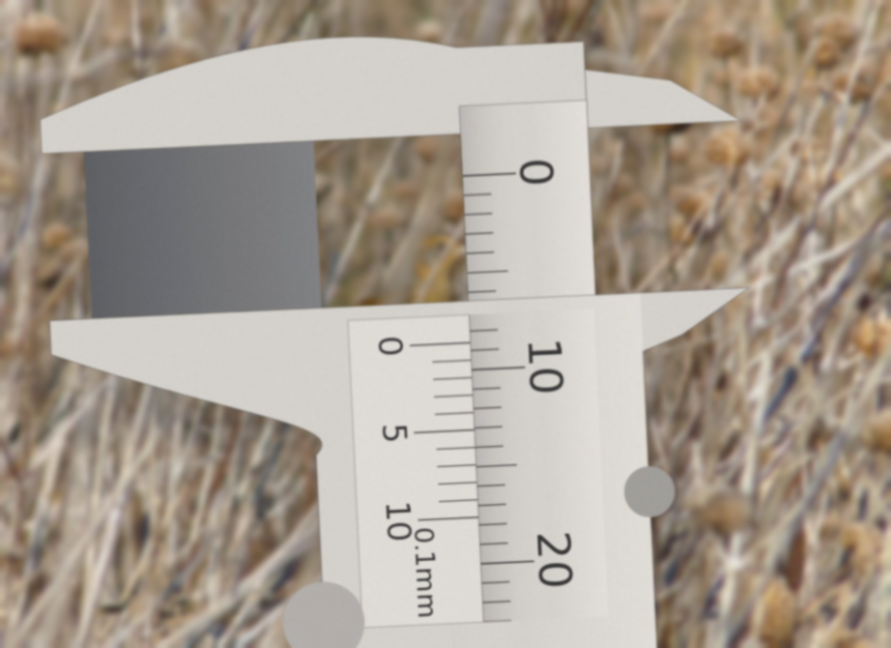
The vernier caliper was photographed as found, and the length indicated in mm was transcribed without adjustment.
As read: 8.6 mm
